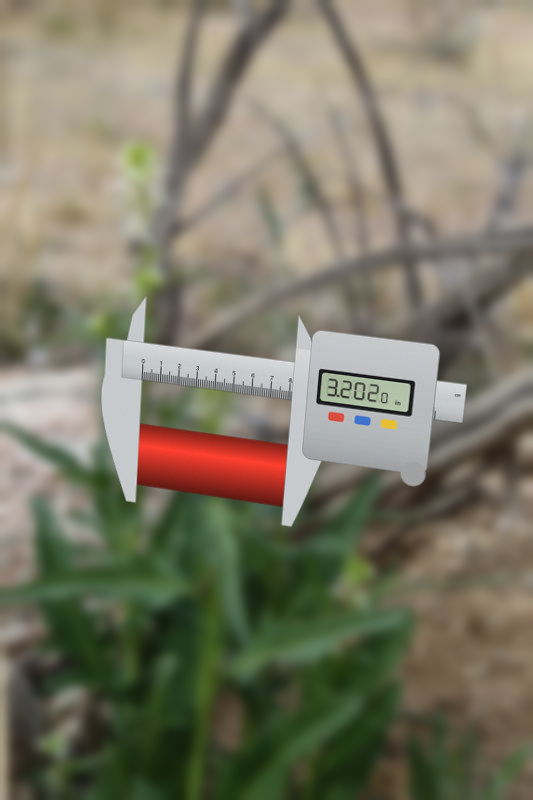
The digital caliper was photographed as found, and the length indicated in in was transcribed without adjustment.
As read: 3.2020 in
